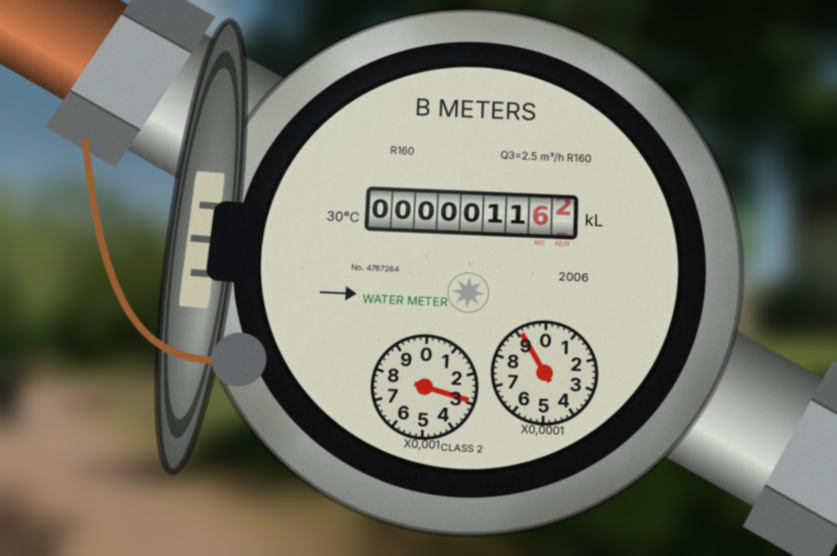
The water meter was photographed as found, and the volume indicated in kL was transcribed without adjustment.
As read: 11.6229 kL
